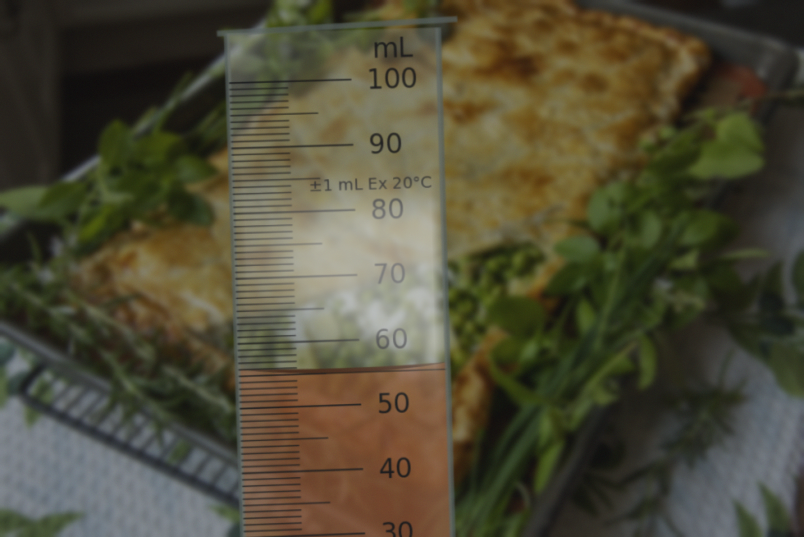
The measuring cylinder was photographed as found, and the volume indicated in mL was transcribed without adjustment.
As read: 55 mL
